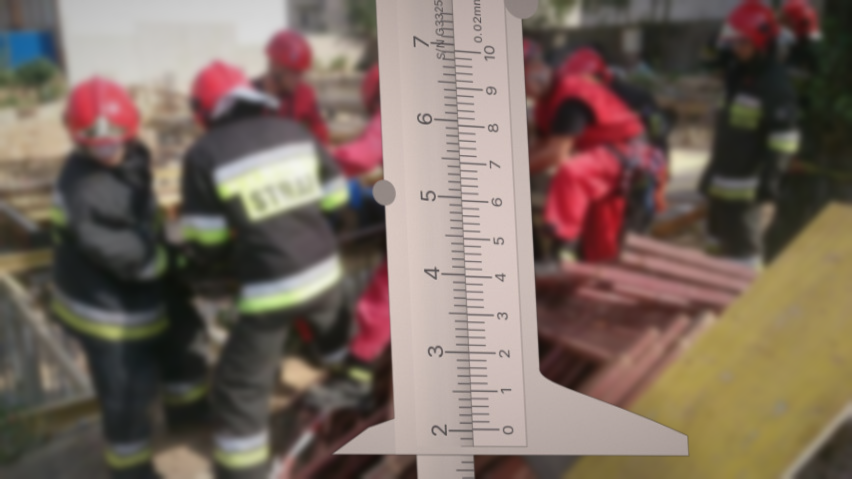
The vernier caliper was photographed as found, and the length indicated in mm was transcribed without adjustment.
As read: 20.2 mm
